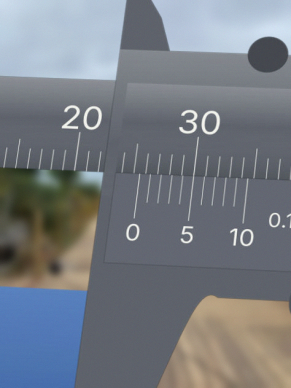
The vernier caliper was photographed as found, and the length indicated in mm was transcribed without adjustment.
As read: 25.5 mm
